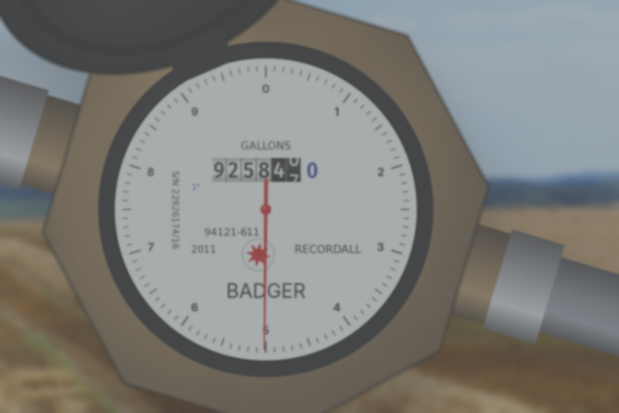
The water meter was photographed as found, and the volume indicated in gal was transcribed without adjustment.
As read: 9258465.0 gal
